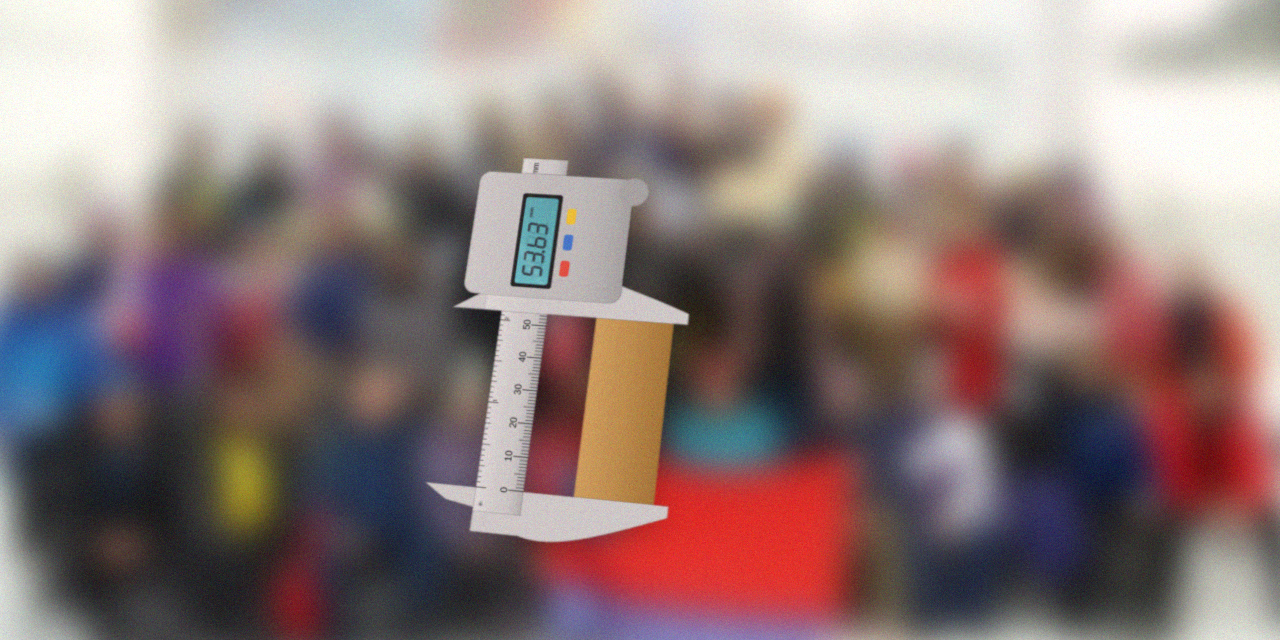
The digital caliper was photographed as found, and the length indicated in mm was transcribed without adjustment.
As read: 53.63 mm
